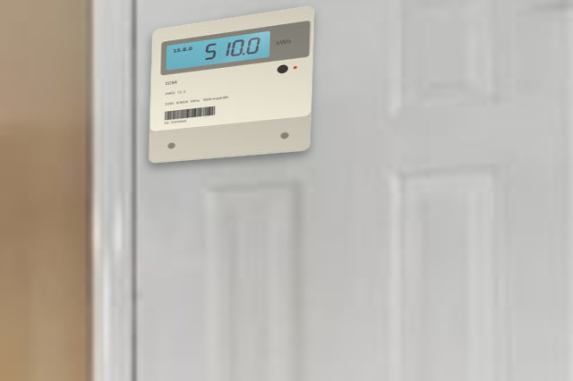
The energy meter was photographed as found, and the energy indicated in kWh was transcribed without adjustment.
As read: 510.0 kWh
